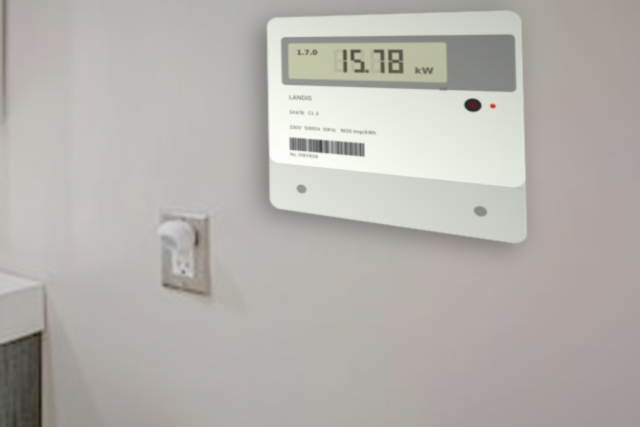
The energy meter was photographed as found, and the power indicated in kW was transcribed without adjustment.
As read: 15.78 kW
